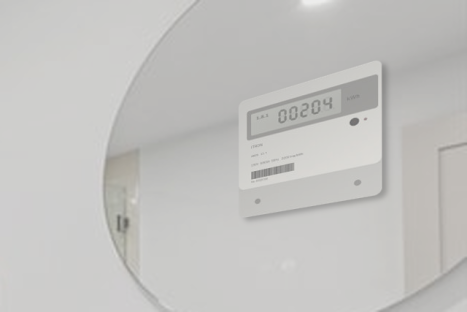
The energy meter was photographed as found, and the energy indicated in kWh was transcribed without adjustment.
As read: 204 kWh
